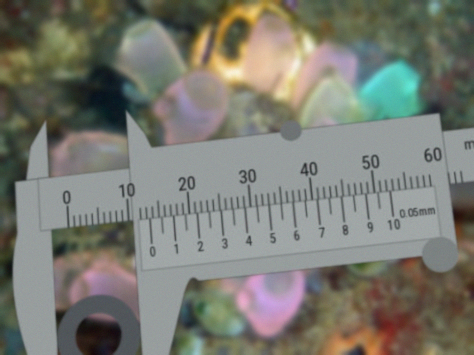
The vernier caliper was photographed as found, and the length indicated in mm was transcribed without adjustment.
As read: 13.5 mm
